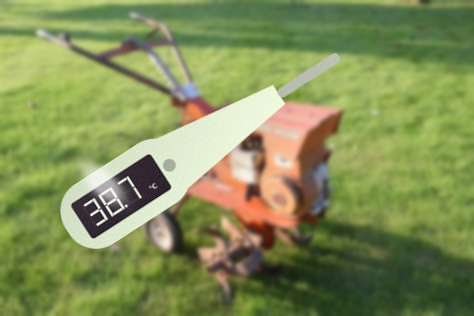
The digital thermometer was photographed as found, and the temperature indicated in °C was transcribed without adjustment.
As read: 38.7 °C
